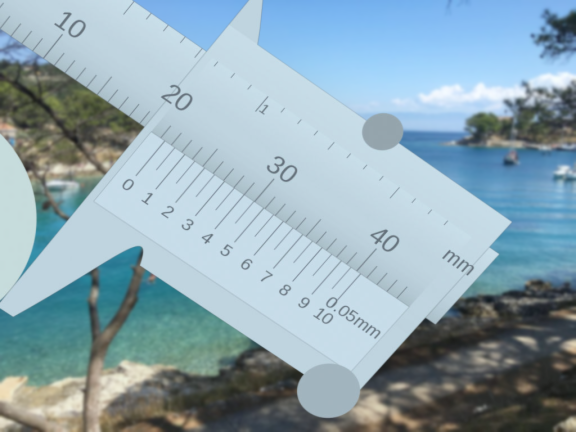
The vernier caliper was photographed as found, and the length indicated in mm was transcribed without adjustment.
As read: 21.4 mm
